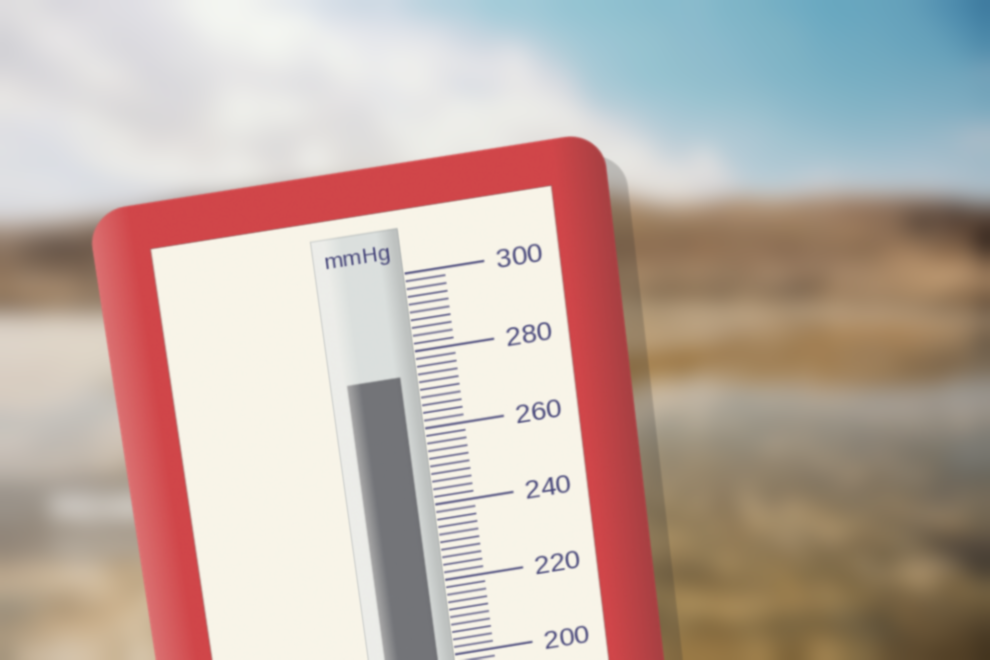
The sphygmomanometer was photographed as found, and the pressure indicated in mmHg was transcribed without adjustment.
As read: 274 mmHg
